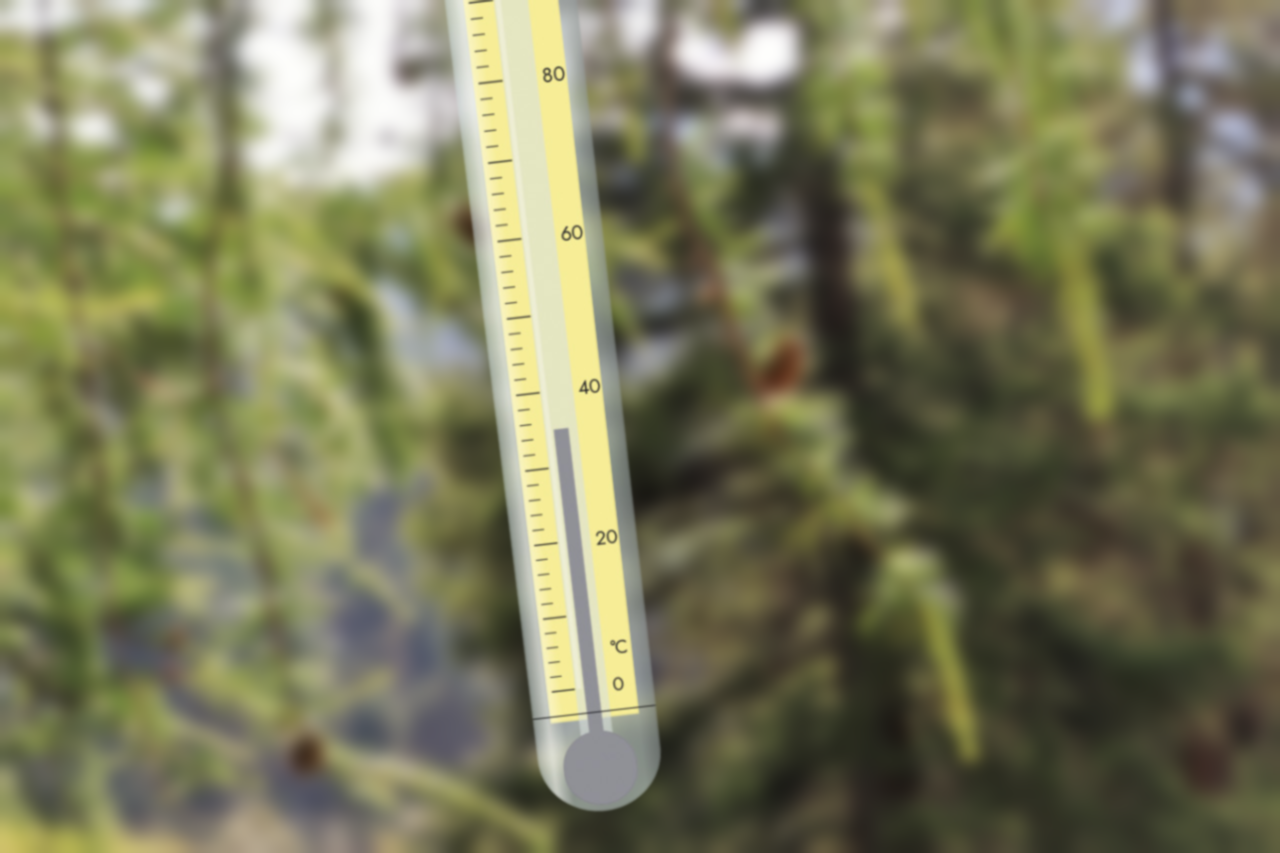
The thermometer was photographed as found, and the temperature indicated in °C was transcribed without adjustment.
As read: 35 °C
